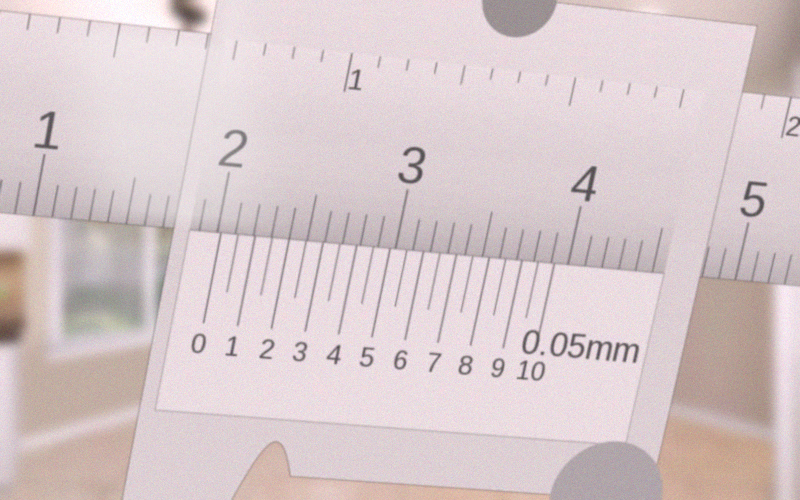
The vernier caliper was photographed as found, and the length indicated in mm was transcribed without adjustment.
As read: 20.2 mm
